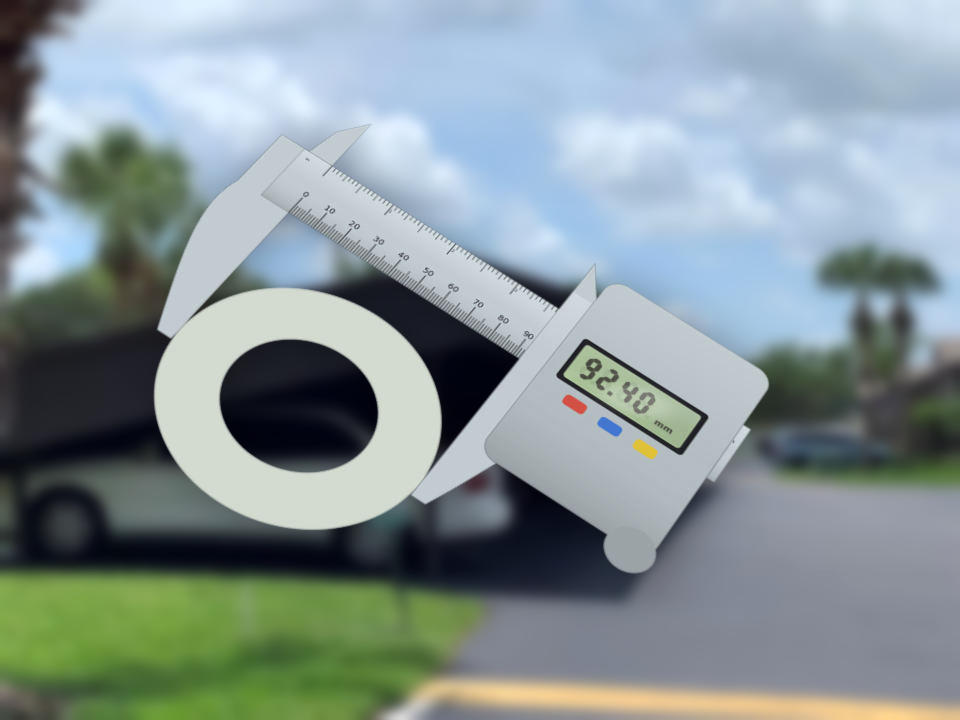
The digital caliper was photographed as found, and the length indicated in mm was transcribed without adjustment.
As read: 92.40 mm
